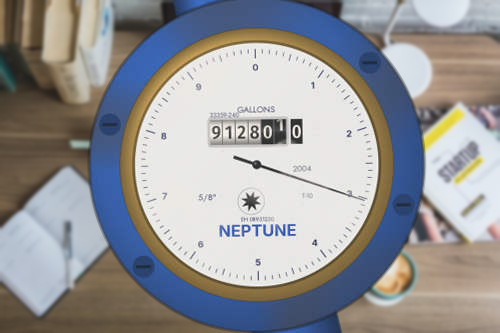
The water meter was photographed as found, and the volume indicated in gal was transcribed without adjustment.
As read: 9128013.0 gal
